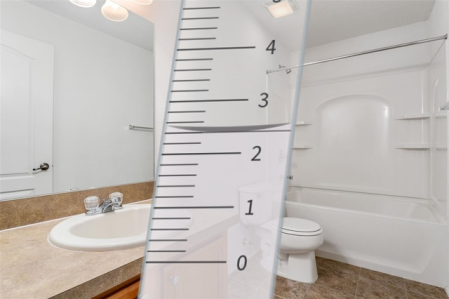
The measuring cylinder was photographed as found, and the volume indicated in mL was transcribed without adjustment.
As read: 2.4 mL
